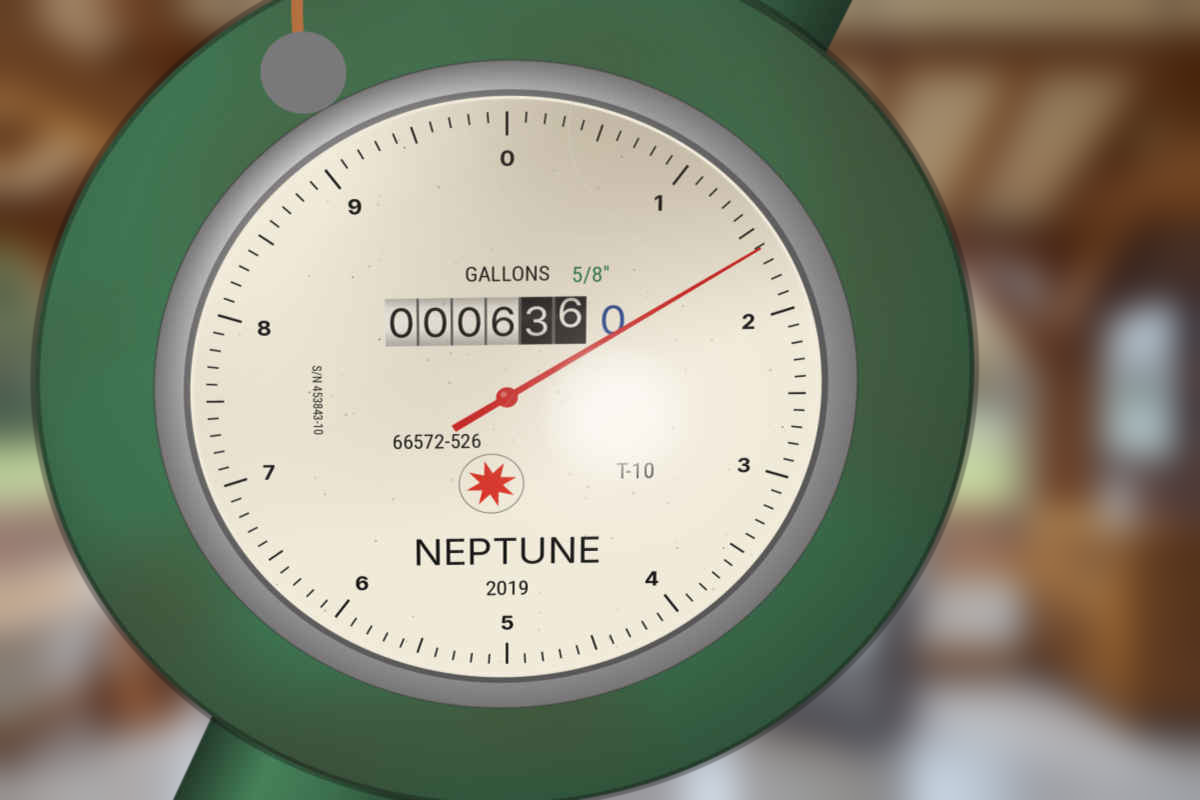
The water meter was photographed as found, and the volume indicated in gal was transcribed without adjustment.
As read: 6361.6 gal
